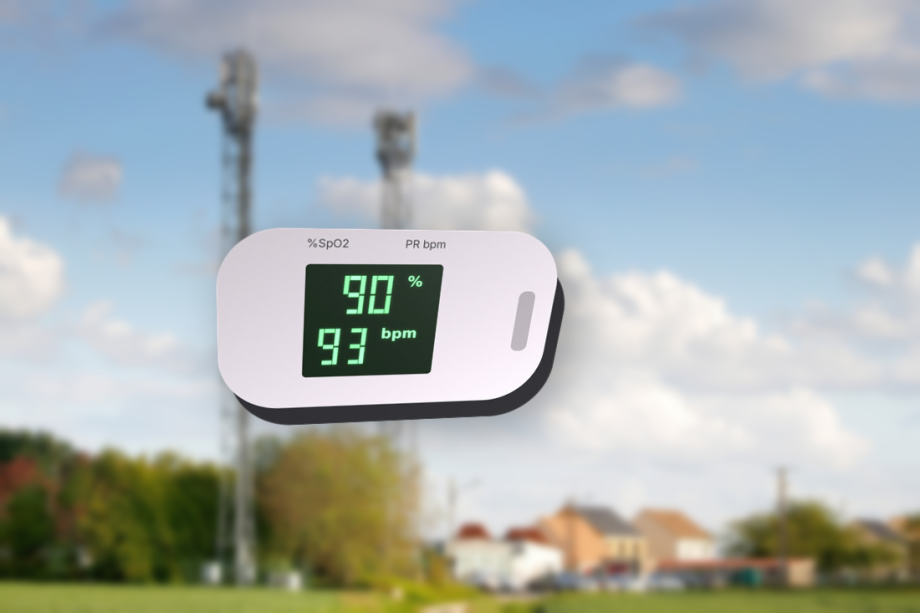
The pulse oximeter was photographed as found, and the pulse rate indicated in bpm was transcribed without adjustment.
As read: 93 bpm
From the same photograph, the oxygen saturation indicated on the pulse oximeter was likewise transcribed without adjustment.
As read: 90 %
